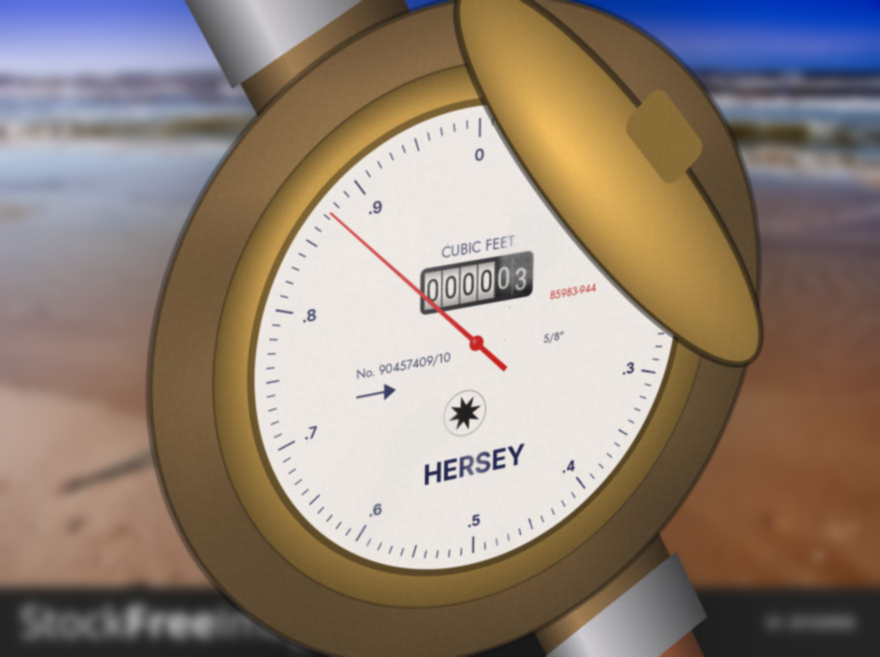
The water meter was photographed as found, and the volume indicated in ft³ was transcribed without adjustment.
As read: 2.87 ft³
